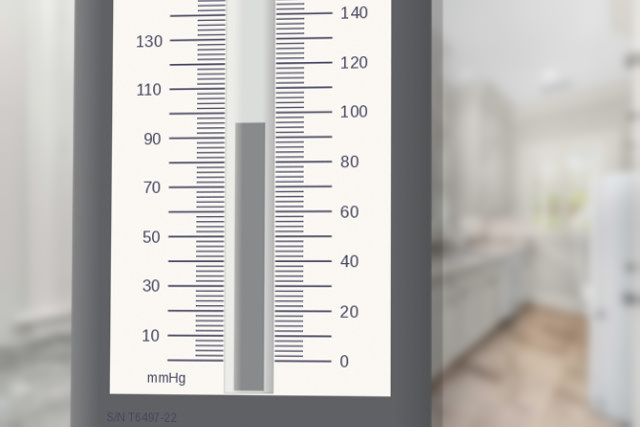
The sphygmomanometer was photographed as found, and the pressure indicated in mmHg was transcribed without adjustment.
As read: 96 mmHg
